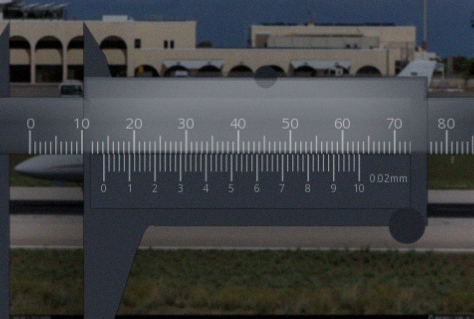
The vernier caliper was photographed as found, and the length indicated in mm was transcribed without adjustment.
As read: 14.2 mm
